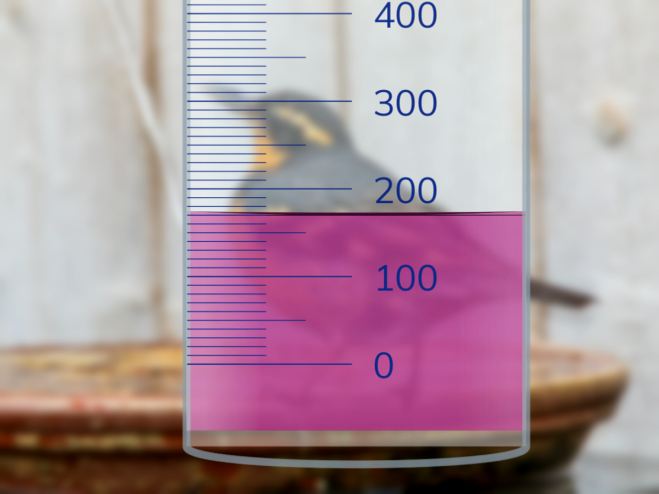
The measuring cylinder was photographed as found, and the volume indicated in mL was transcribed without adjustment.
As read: 170 mL
